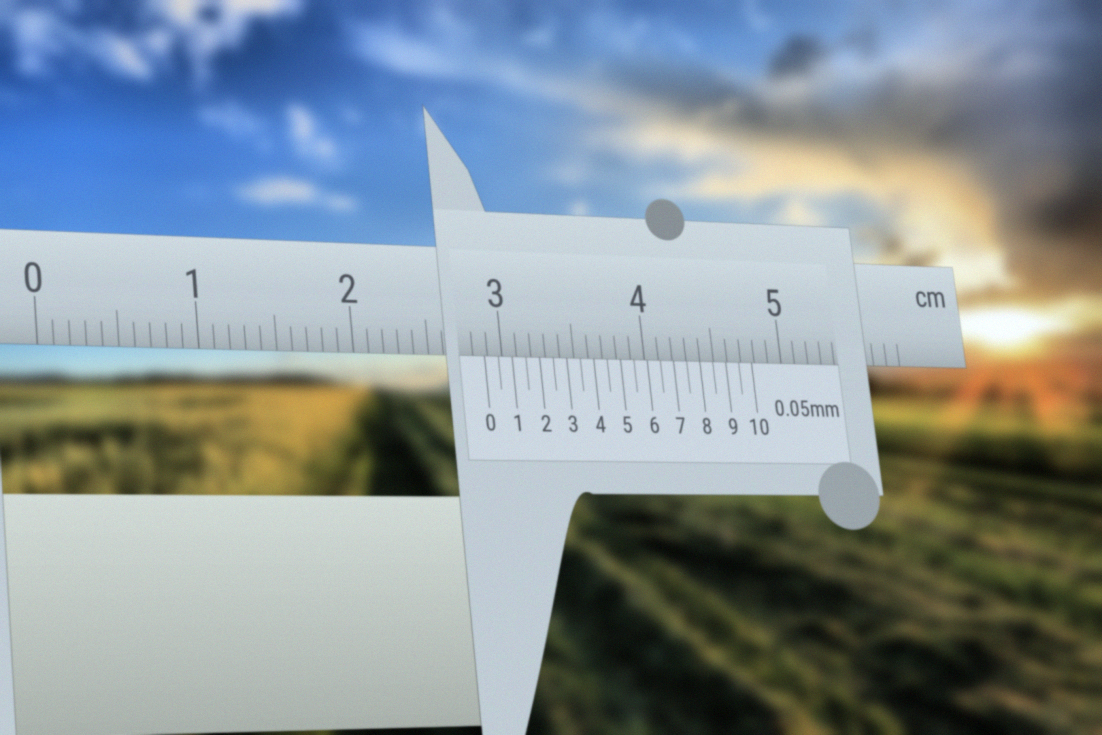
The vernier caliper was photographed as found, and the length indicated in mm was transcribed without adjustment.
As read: 28.8 mm
